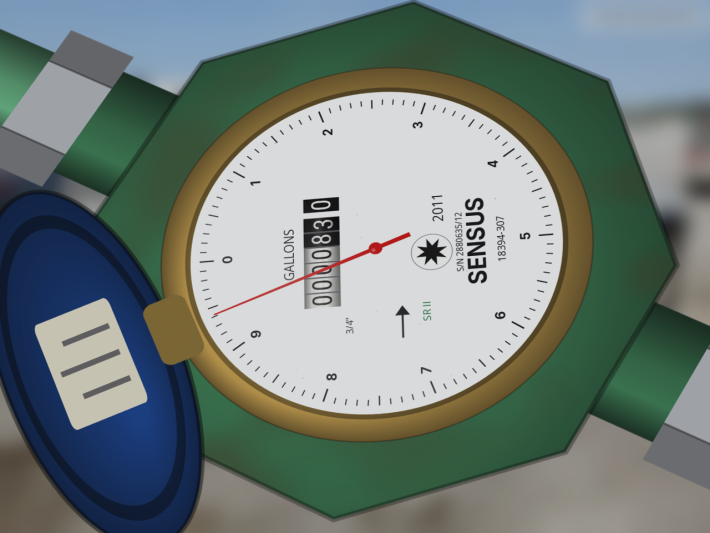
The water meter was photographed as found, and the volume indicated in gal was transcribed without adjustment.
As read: 829.4 gal
